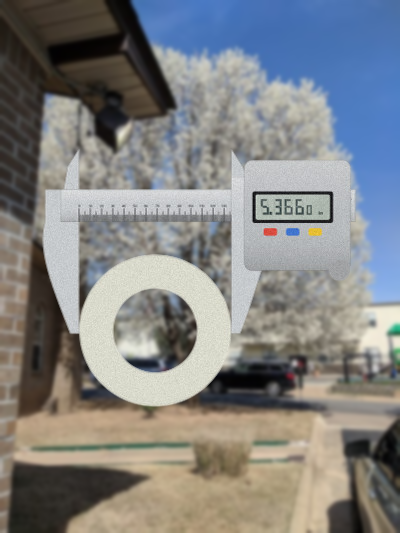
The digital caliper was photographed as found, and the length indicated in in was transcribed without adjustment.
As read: 5.3660 in
